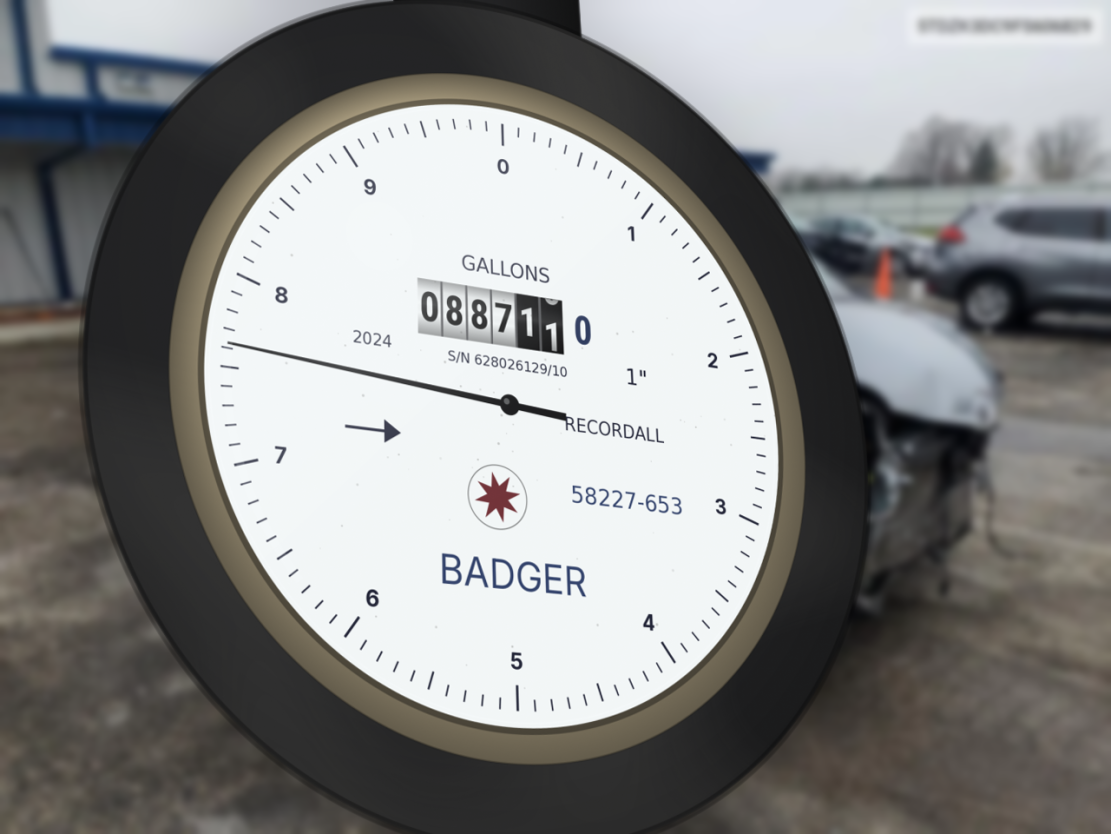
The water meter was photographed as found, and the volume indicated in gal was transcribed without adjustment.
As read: 887107.6 gal
